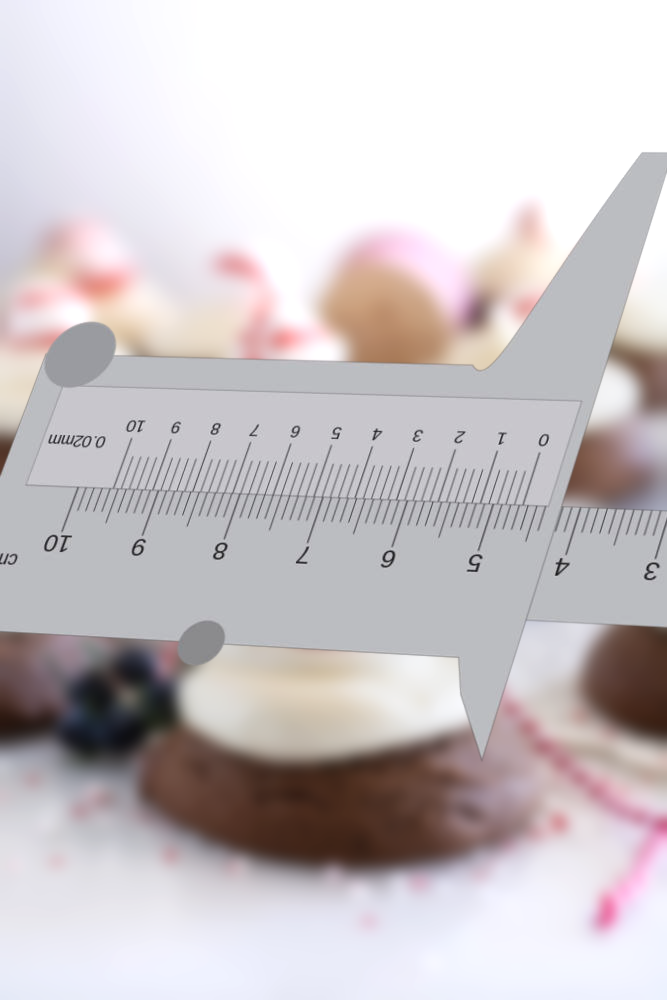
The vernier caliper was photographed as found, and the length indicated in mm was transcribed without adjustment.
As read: 46.6 mm
